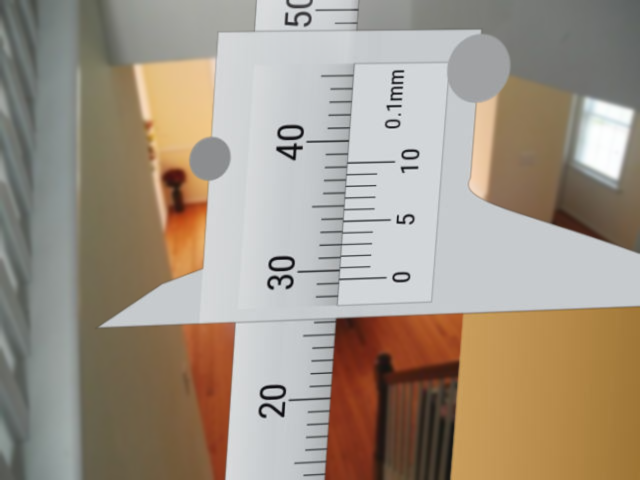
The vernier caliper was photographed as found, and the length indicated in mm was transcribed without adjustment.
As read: 29.3 mm
